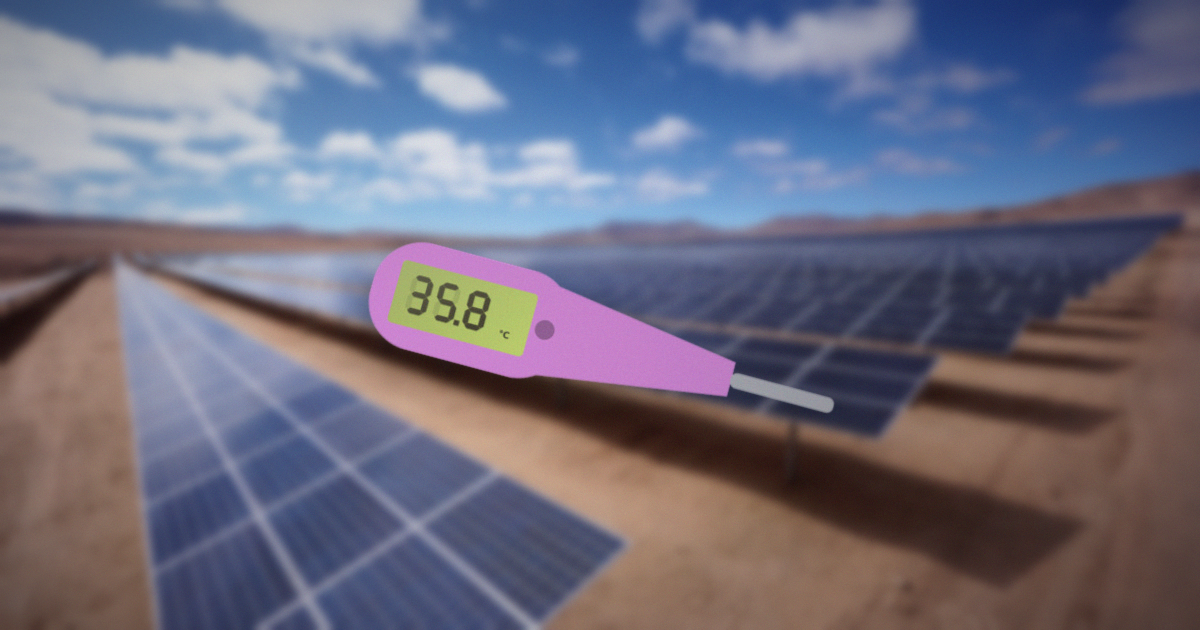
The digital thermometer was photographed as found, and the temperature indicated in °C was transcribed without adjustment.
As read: 35.8 °C
